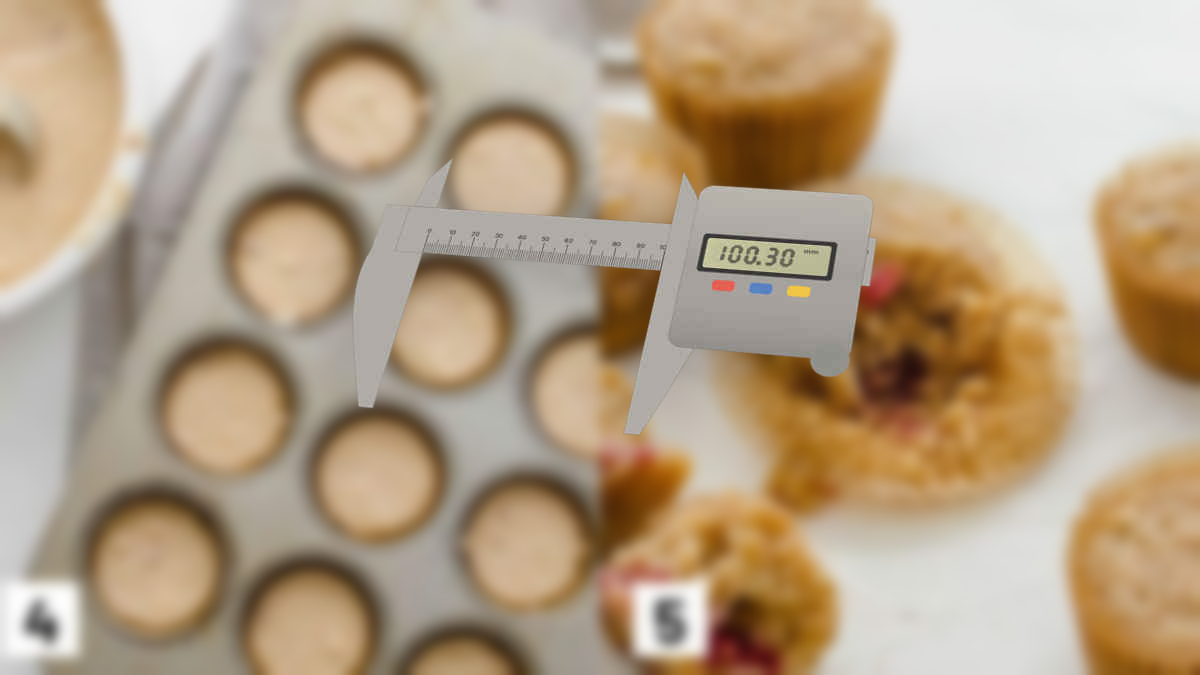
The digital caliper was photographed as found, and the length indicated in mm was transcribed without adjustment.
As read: 100.30 mm
